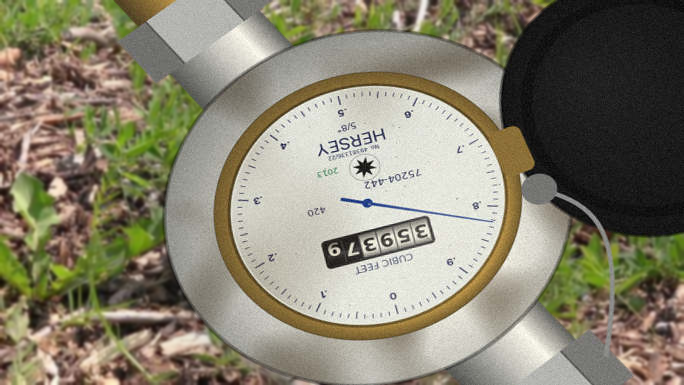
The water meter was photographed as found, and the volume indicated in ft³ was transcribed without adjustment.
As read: 359378.82 ft³
